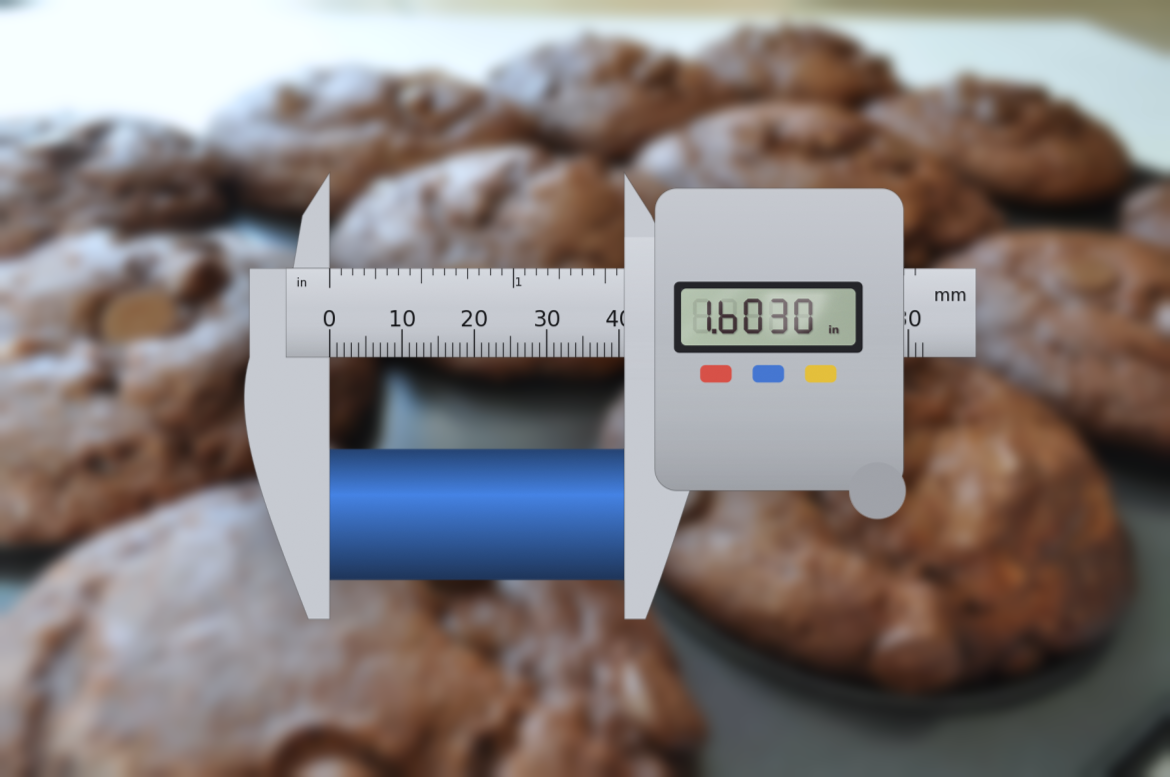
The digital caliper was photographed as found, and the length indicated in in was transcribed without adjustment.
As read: 1.6030 in
